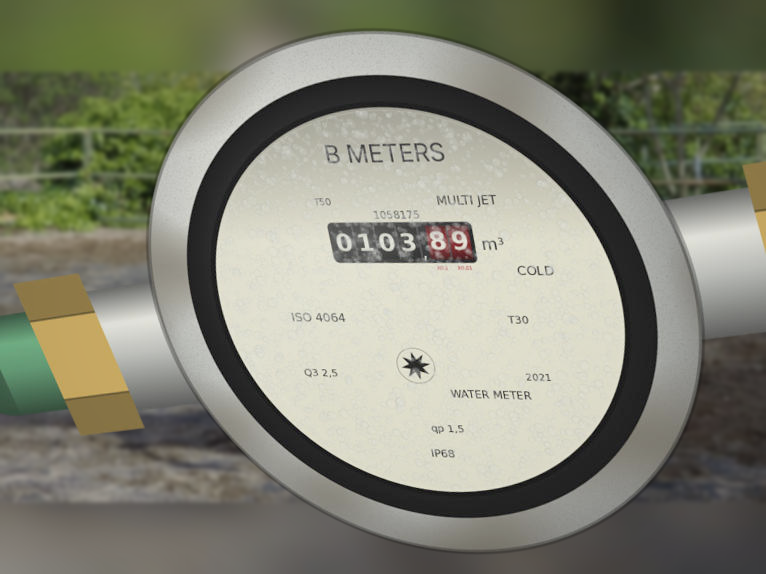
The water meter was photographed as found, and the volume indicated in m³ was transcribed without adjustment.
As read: 103.89 m³
